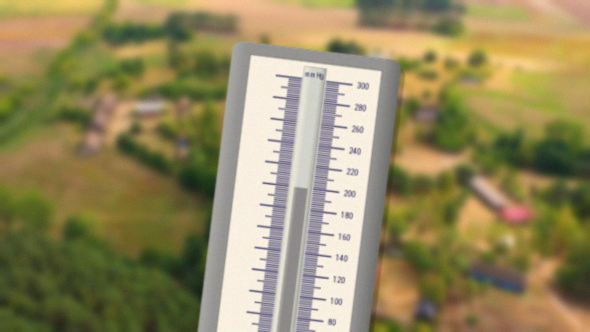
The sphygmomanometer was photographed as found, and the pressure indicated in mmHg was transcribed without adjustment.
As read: 200 mmHg
